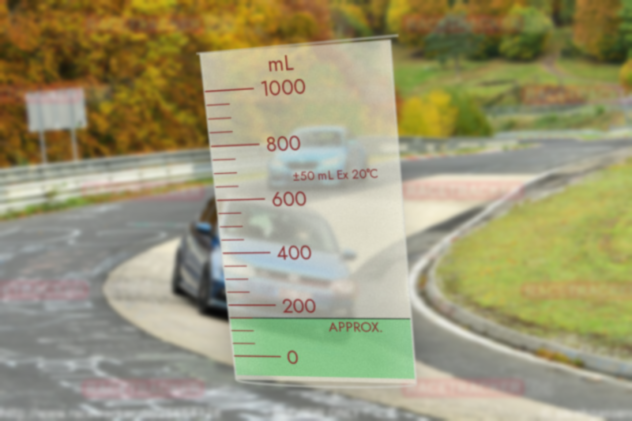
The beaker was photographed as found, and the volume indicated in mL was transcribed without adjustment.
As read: 150 mL
